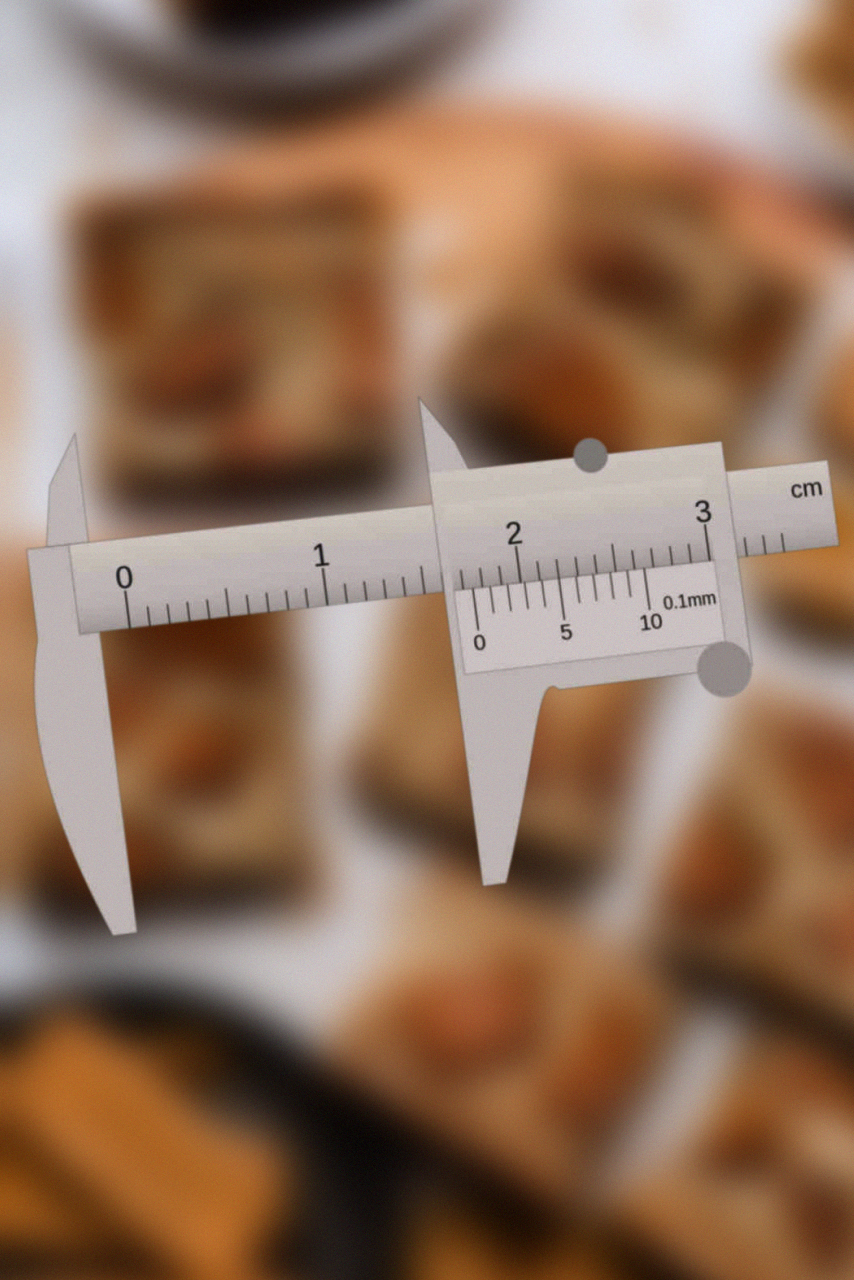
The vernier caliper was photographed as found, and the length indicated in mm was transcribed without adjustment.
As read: 17.5 mm
